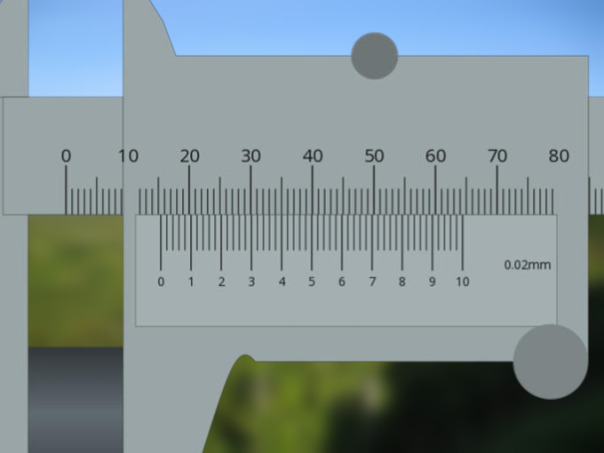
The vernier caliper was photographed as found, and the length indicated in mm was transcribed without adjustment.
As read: 15.4 mm
